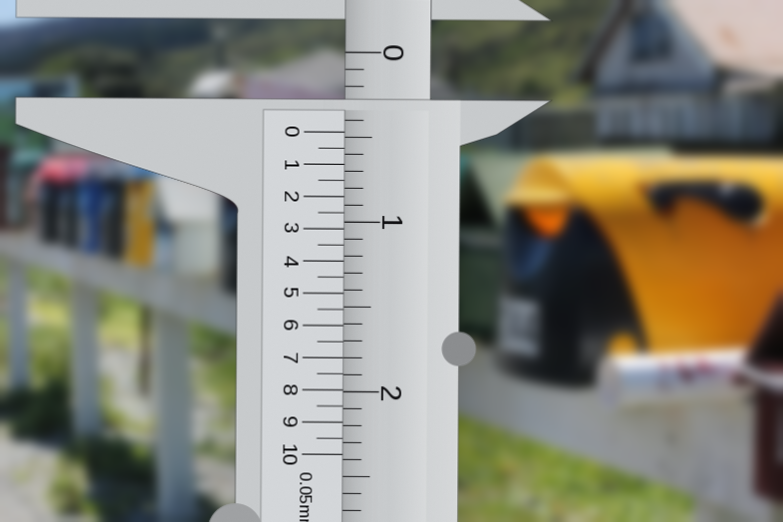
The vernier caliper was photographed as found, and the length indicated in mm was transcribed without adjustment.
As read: 4.7 mm
